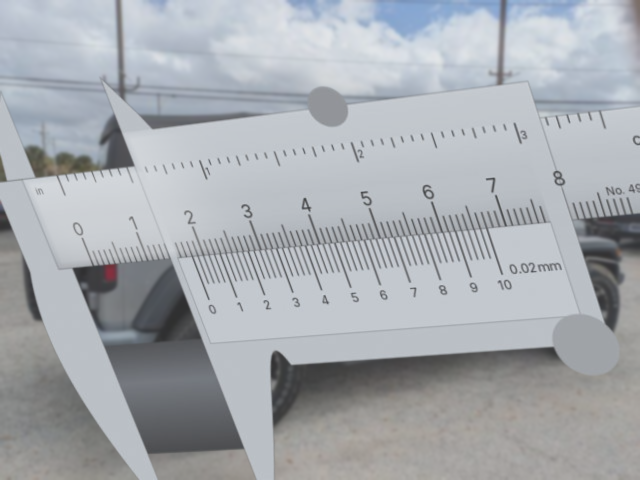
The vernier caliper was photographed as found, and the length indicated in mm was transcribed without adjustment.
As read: 18.0 mm
